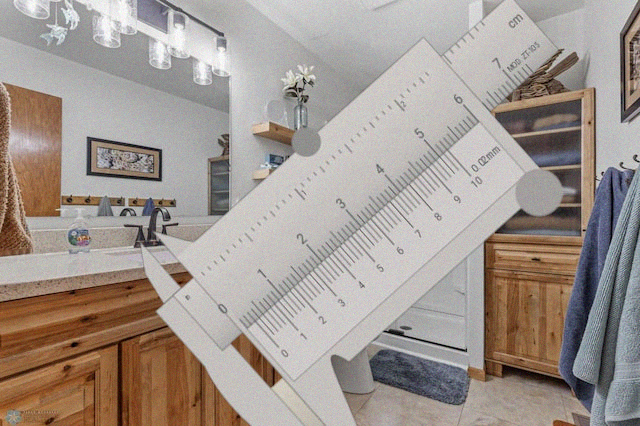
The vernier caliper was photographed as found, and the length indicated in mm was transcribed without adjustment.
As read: 3.0 mm
